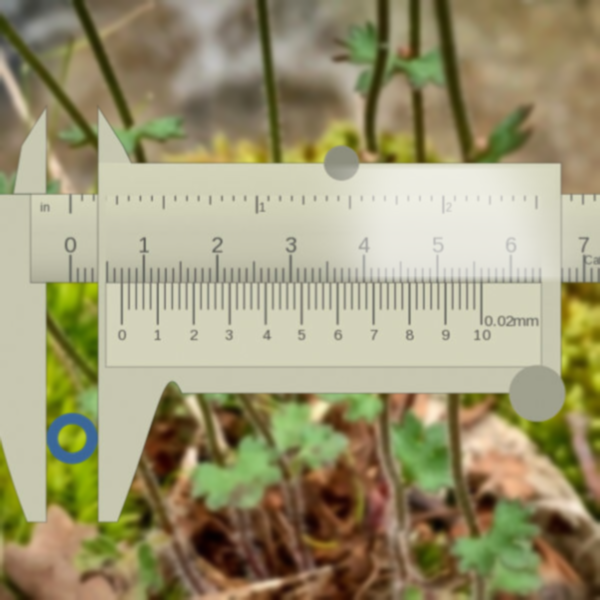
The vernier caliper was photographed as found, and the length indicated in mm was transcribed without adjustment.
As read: 7.0 mm
